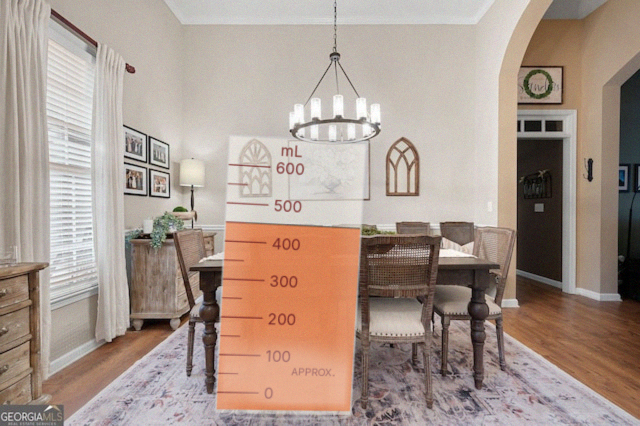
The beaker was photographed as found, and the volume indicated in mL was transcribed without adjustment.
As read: 450 mL
